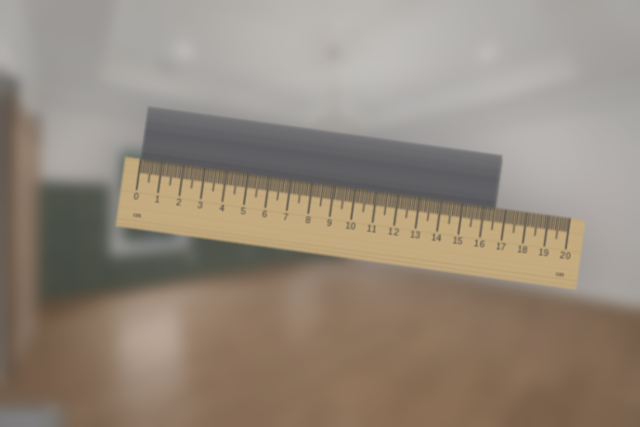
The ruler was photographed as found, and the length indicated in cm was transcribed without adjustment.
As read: 16.5 cm
